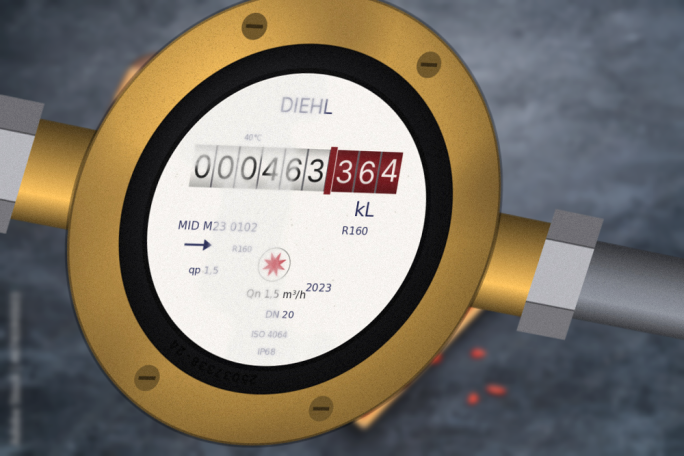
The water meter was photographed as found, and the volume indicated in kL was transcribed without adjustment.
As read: 463.364 kL
